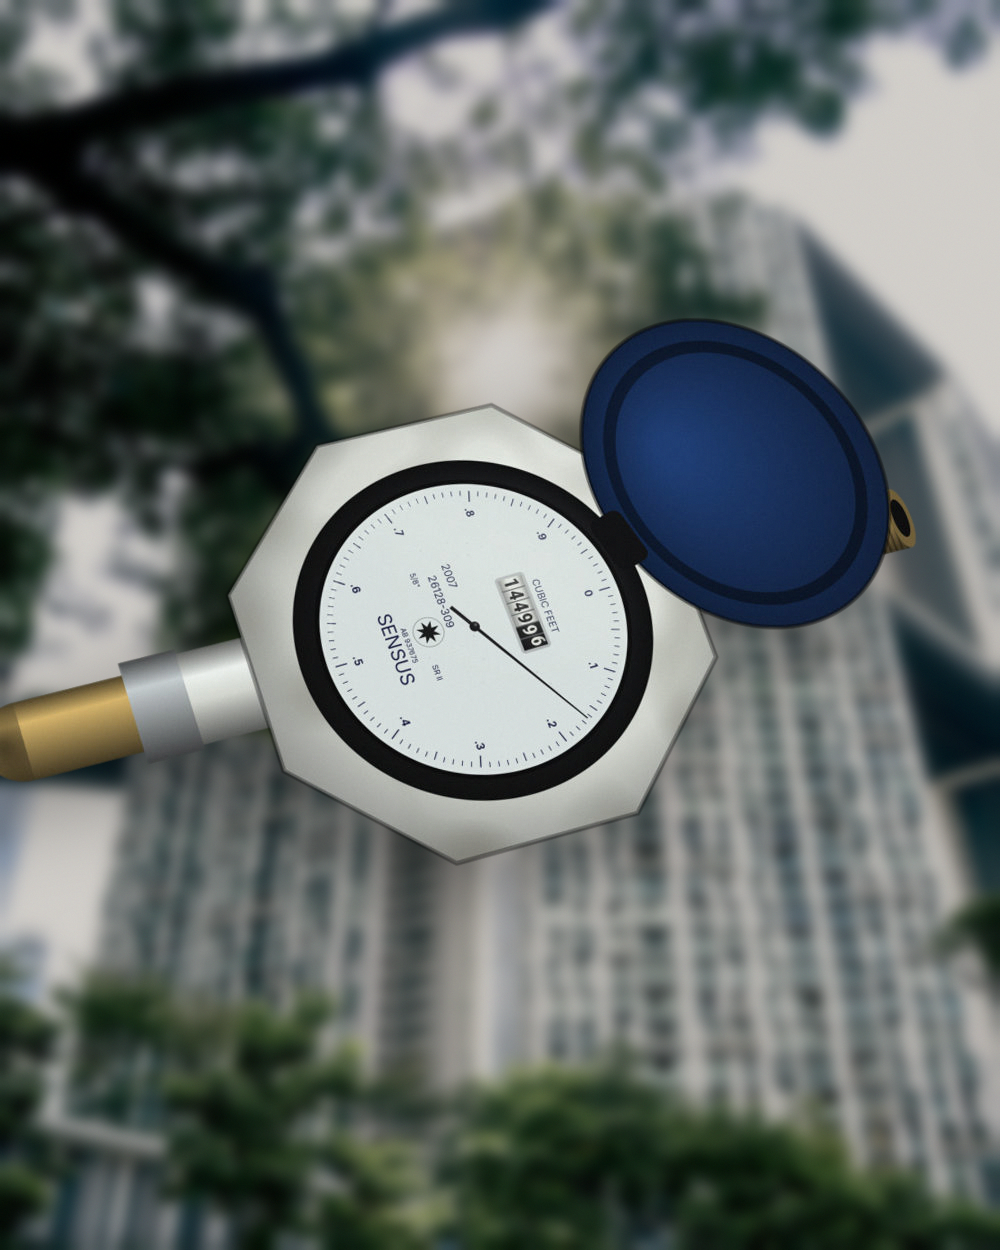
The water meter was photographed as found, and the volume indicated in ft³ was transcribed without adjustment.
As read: 144996.16 ft³
